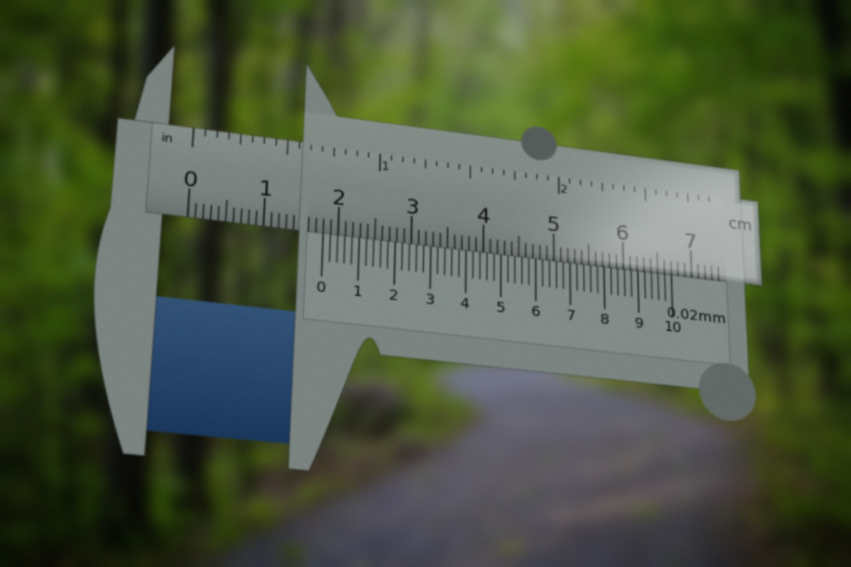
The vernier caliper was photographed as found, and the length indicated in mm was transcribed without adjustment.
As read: 18.0 mm
